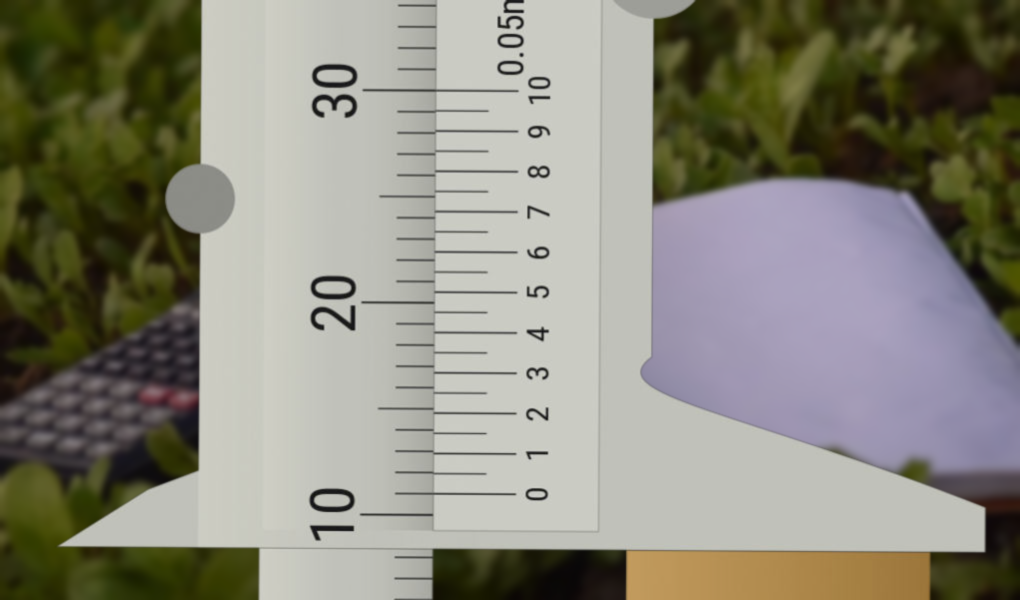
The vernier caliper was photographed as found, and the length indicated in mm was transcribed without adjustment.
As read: 11.0 mm
